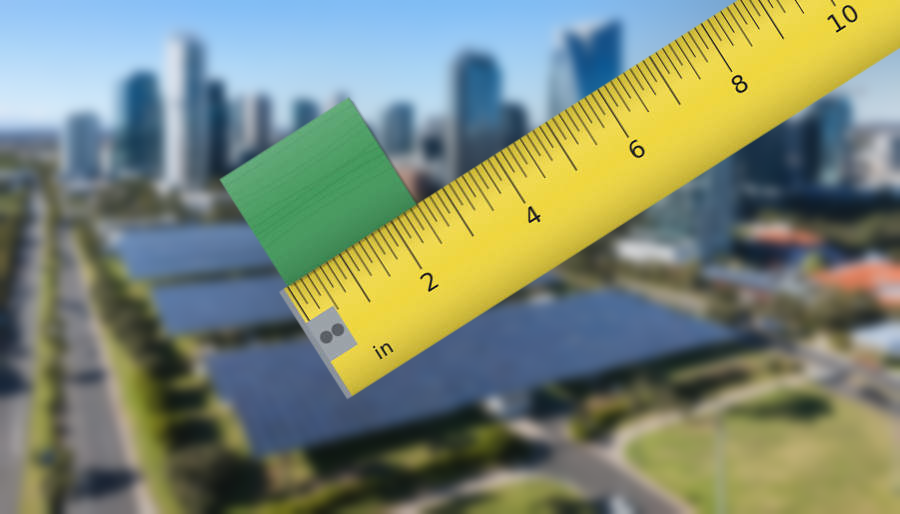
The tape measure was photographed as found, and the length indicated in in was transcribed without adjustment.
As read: 2.5 in
